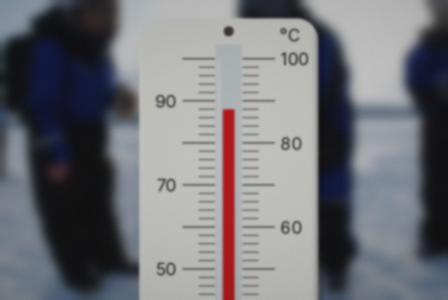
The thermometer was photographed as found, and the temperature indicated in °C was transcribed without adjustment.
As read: 88 °C
